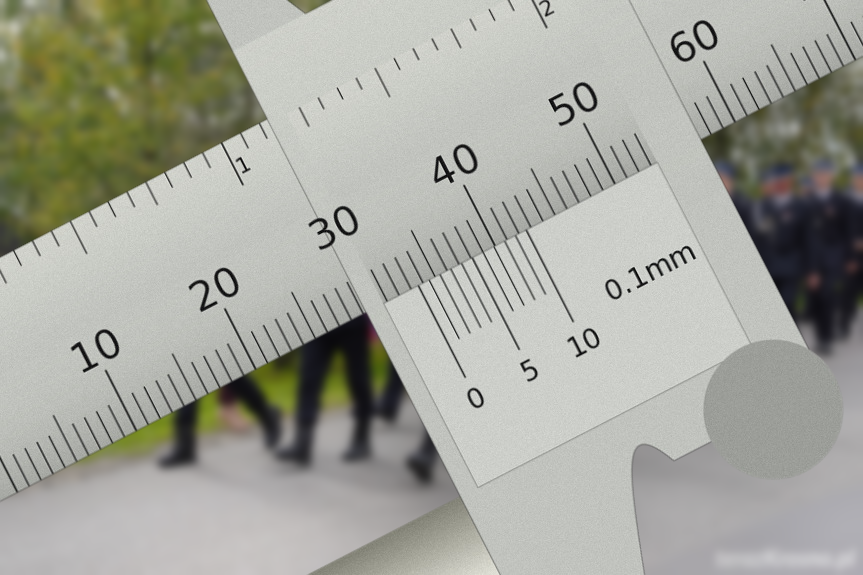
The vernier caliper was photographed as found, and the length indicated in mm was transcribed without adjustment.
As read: 33.6 mm
